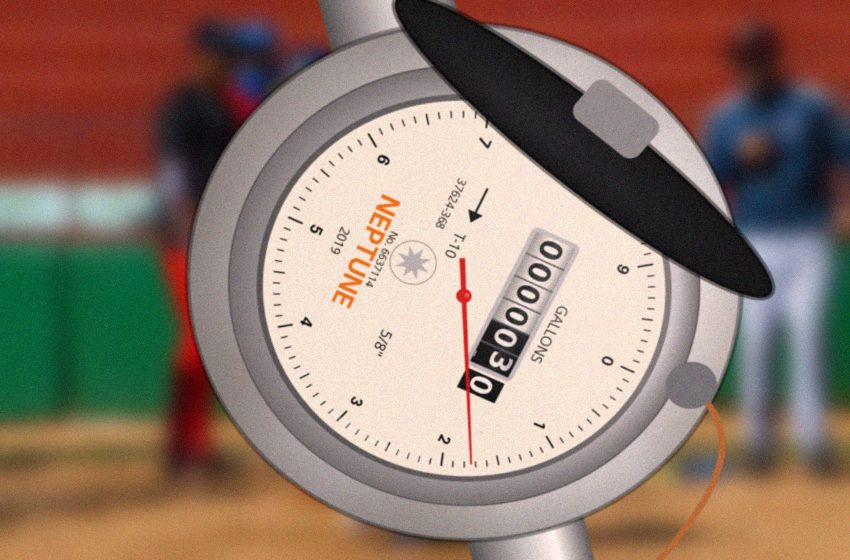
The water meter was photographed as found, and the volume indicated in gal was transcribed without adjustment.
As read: 31.7 gal
